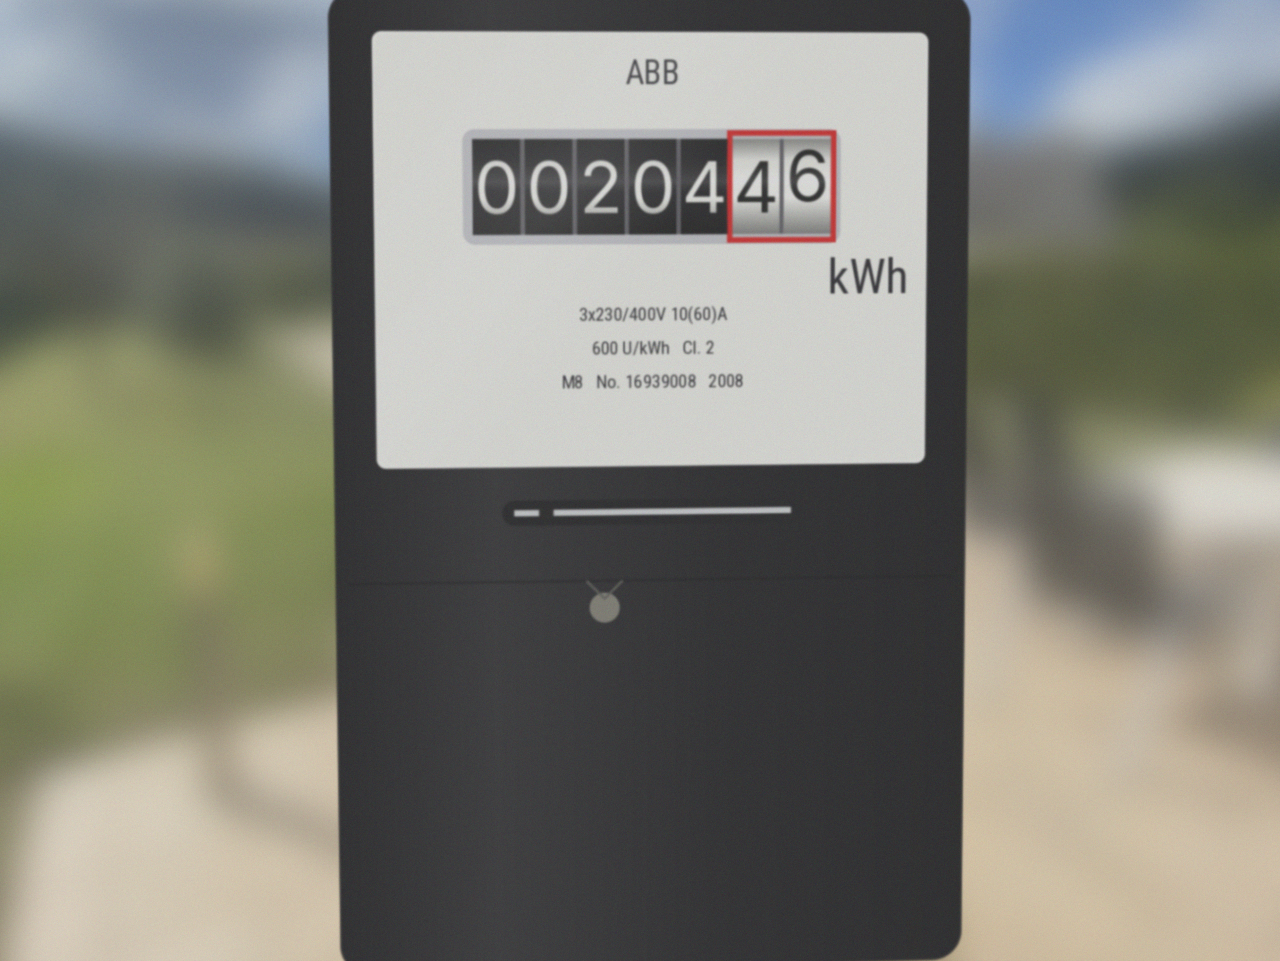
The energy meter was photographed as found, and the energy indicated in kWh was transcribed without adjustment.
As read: 204.46 kWh
